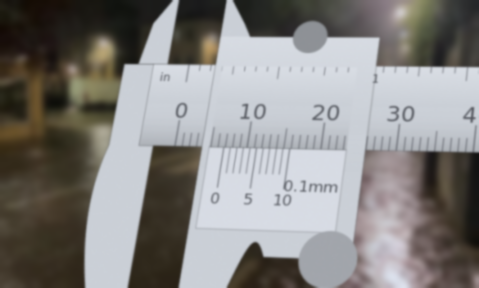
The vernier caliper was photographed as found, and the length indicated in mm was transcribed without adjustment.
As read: 6.8 mm
